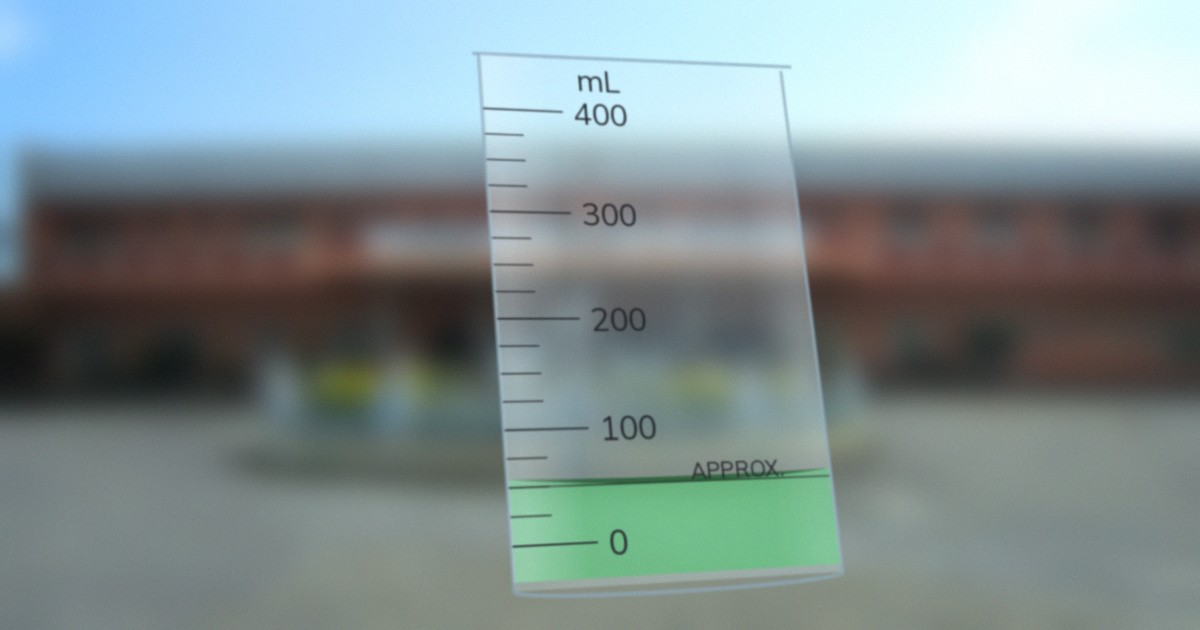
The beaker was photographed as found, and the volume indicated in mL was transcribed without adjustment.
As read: 50 mL
